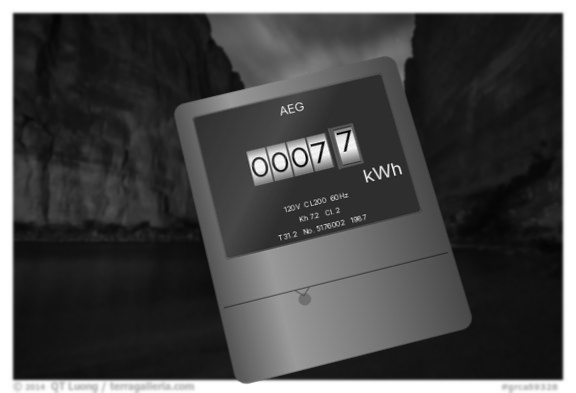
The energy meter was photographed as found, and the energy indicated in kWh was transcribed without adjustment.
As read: 7.7 kWh
